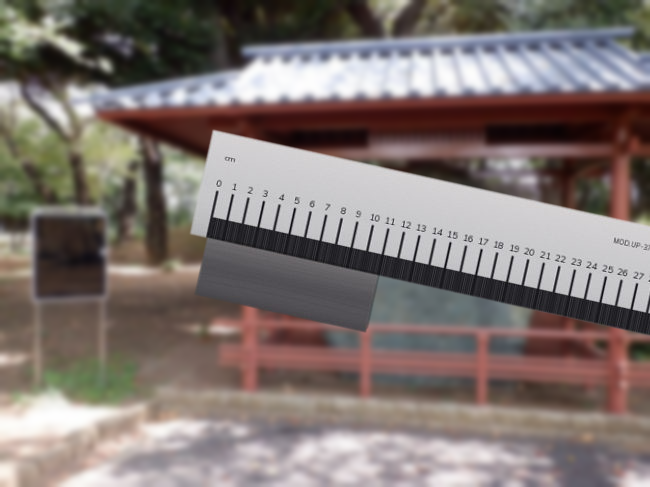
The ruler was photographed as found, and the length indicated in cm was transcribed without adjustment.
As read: 11 cm
